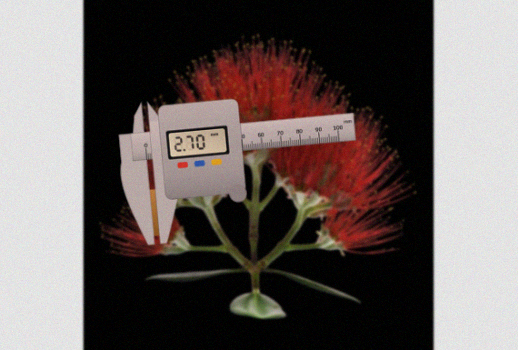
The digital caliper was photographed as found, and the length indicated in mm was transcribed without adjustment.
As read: 2.70 mm
